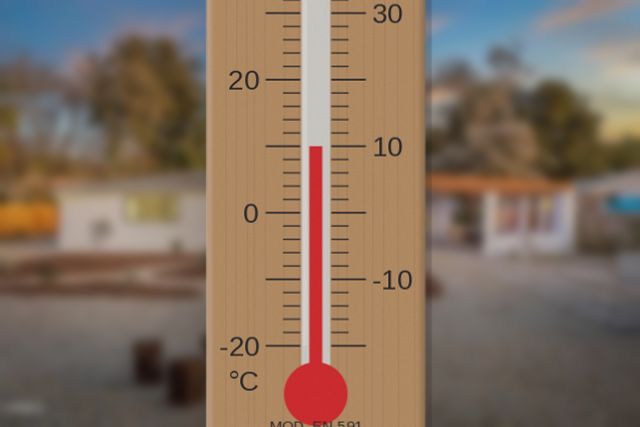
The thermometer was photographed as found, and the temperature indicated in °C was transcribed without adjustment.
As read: 10 °C
